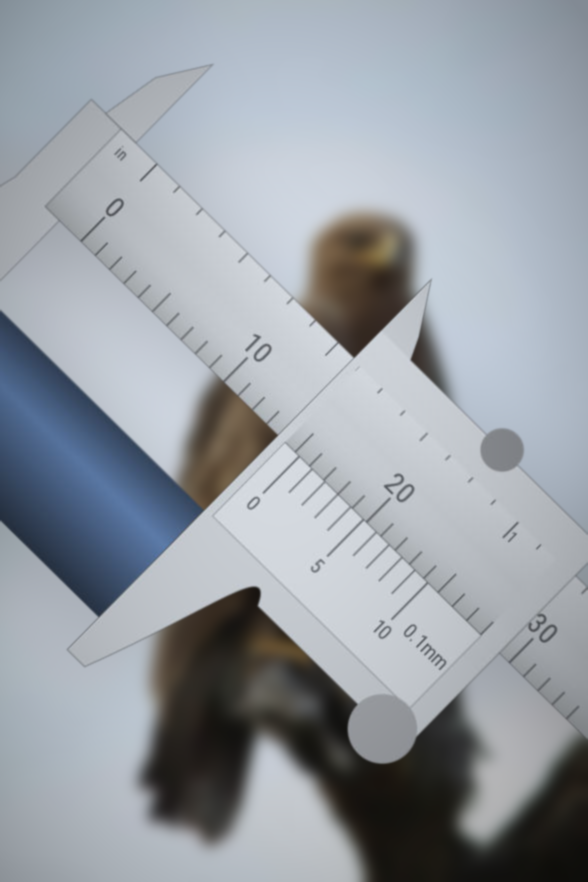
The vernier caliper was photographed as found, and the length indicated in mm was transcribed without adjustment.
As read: 15.3 mm
